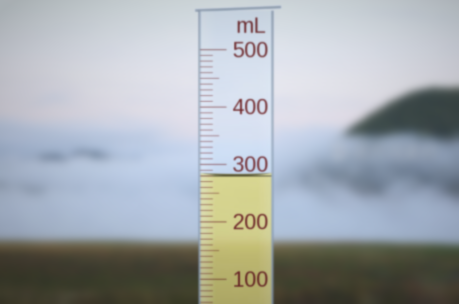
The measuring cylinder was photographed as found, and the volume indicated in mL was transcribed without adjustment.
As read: 280 mL
